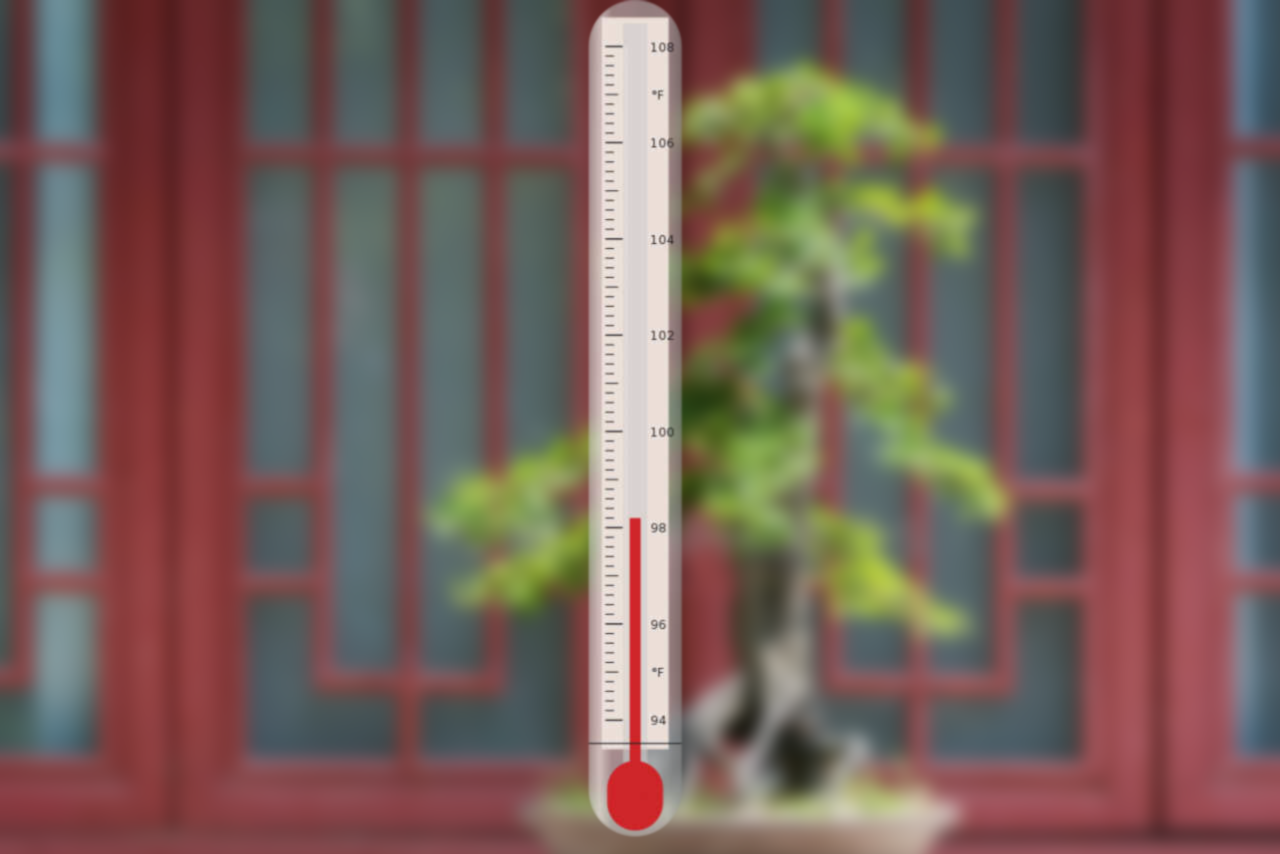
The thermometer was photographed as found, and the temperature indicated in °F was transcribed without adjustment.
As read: 98.2 °F
